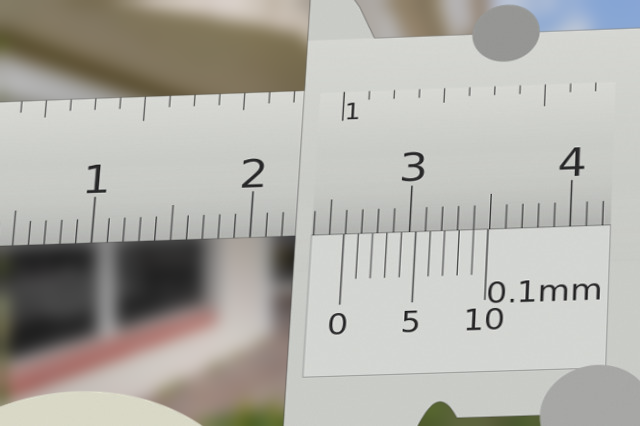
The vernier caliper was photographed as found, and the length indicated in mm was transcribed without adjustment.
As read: 25.9 mm
